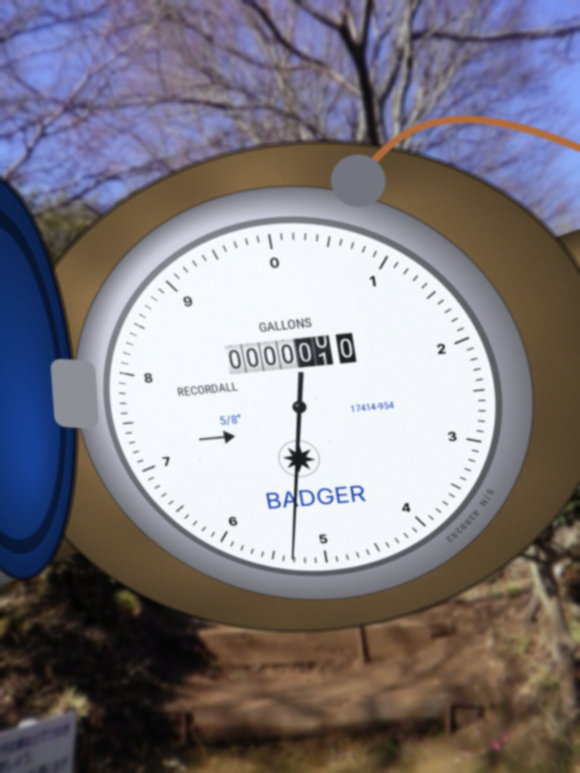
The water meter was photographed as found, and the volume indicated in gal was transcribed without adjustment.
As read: 5.3 gal
